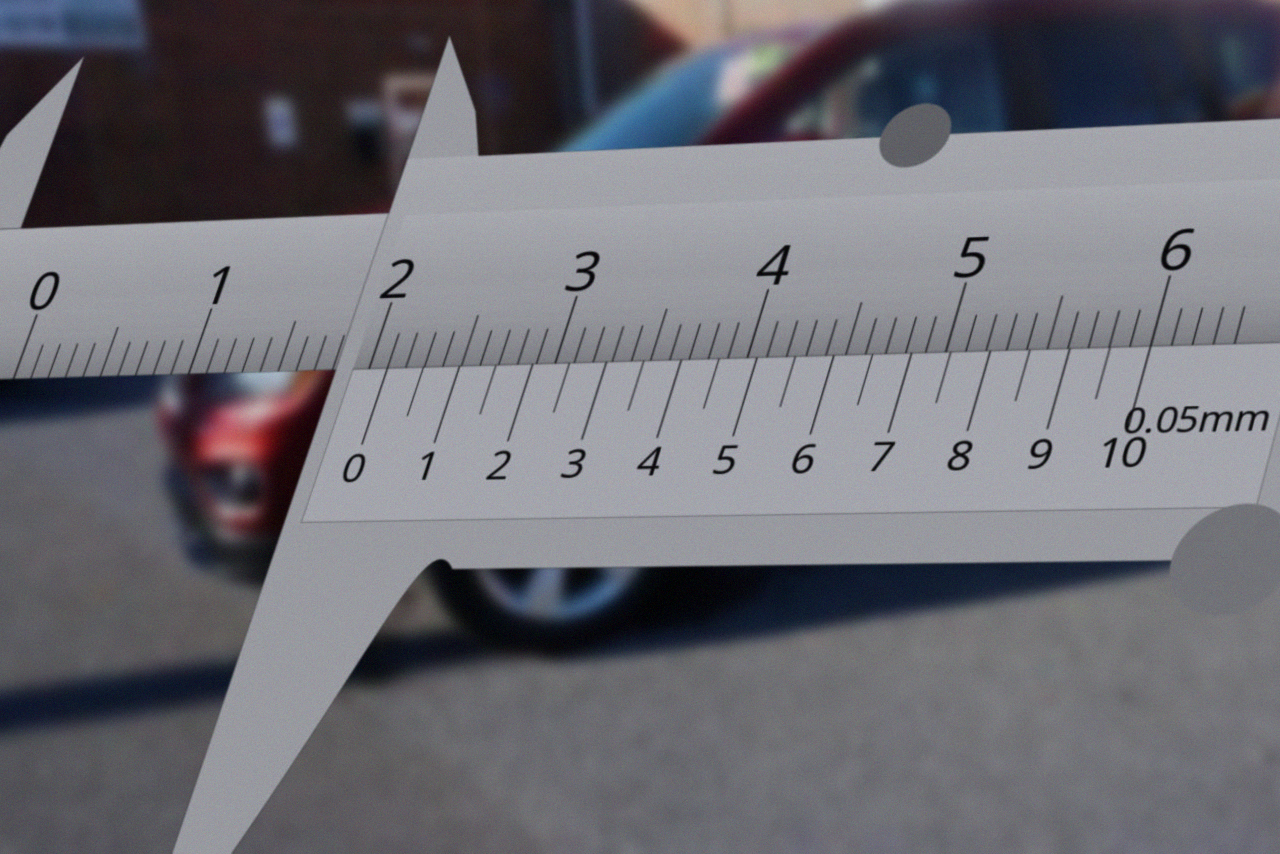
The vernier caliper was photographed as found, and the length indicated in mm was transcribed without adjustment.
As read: 21.0 mm
